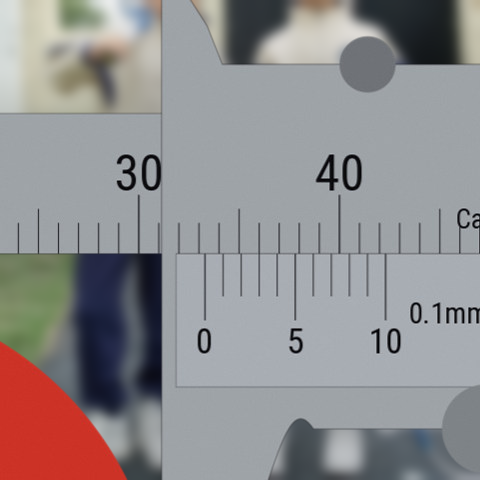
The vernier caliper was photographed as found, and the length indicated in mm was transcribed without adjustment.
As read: 33.3 mm
